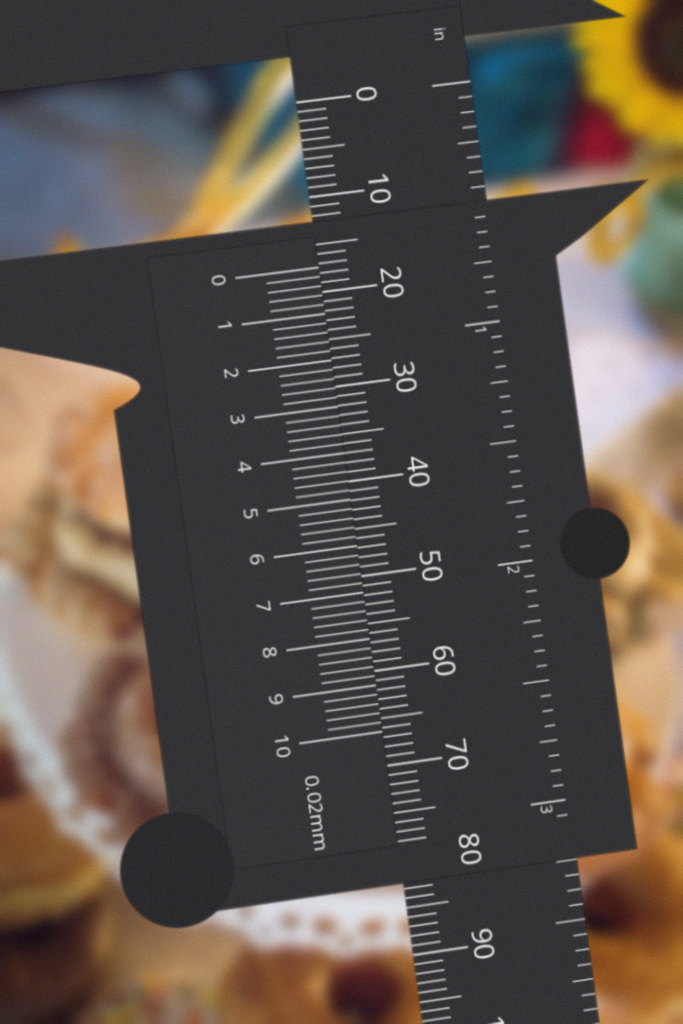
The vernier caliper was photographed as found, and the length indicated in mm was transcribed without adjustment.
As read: 17.4 mm
